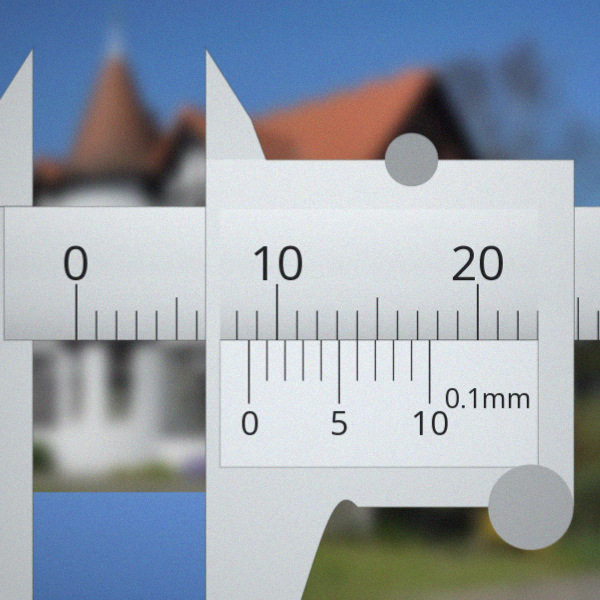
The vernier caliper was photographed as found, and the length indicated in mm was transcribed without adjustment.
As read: 8.6 mm
